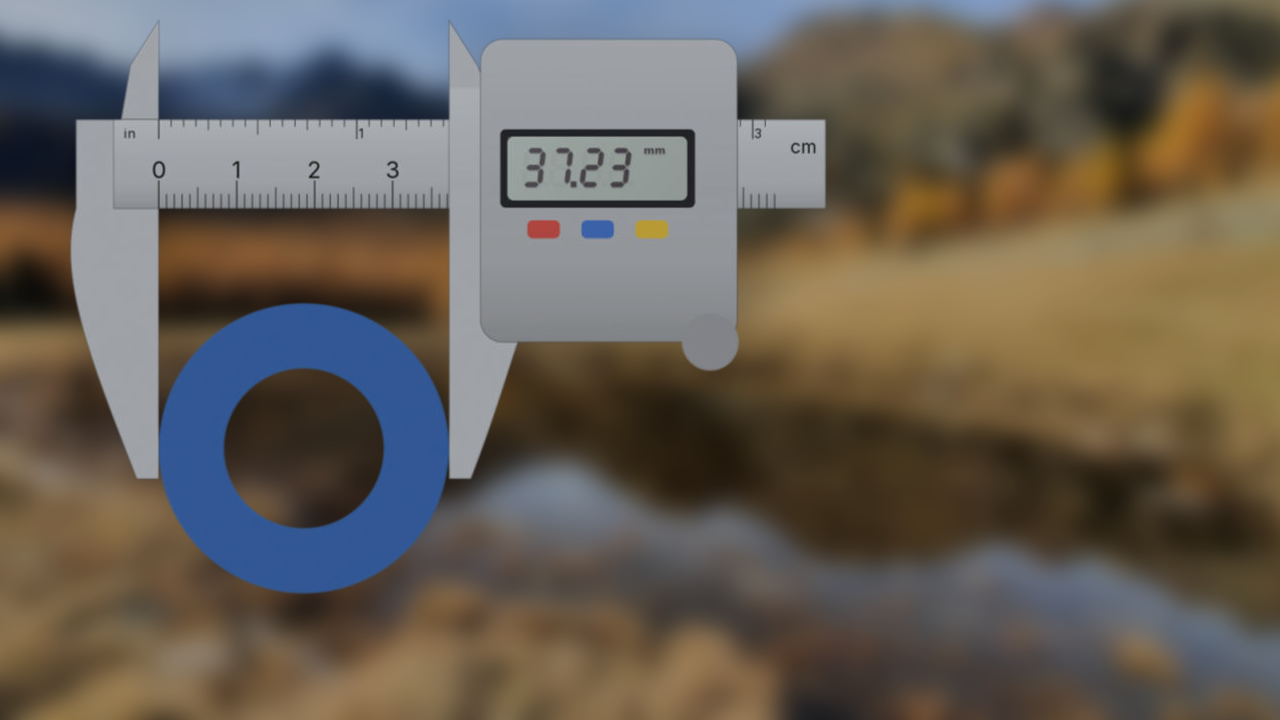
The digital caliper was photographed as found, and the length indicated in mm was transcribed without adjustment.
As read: 37.23 mm
